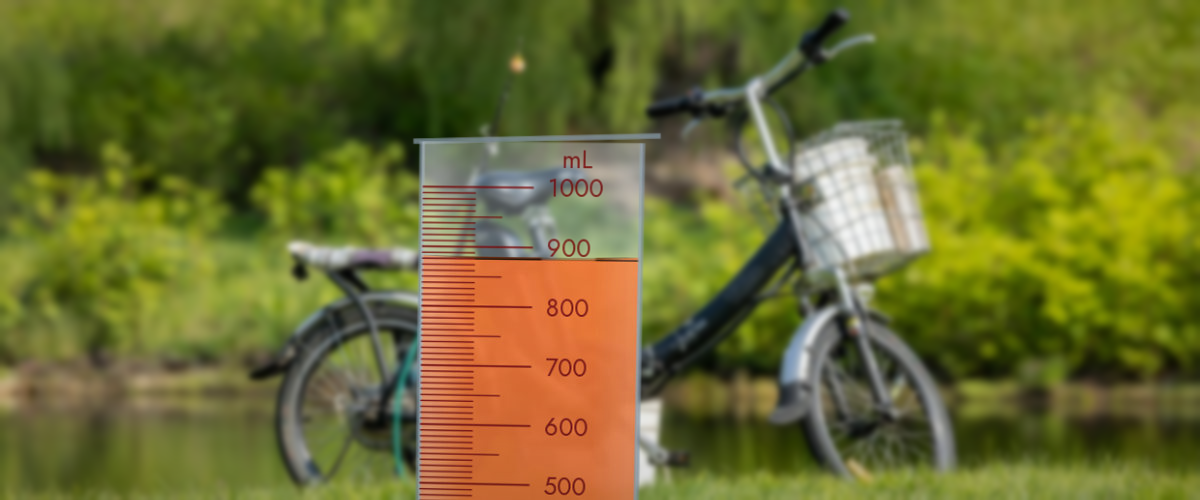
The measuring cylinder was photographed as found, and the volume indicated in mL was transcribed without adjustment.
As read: 880 mL
